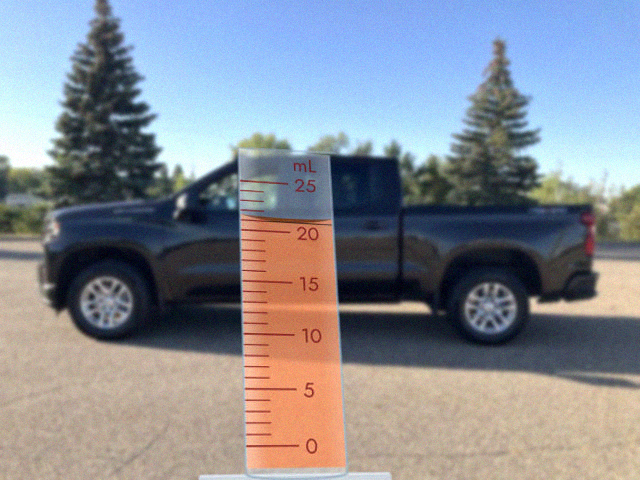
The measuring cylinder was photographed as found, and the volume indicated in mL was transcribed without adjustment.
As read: 21 mL
